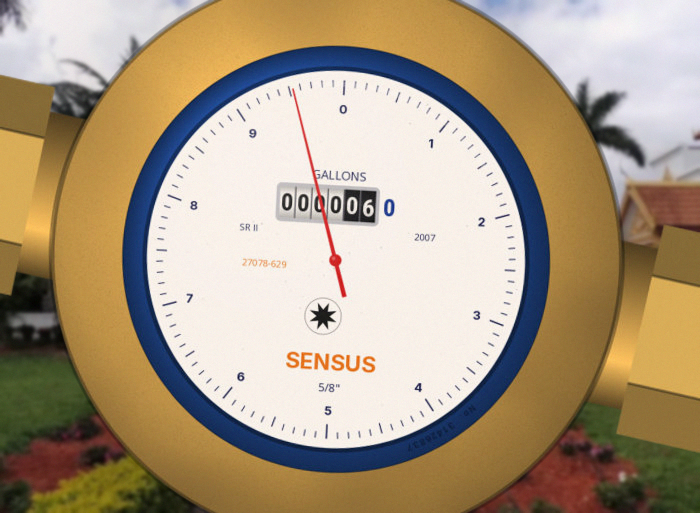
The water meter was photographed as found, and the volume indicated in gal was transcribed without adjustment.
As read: 59.5 gal
